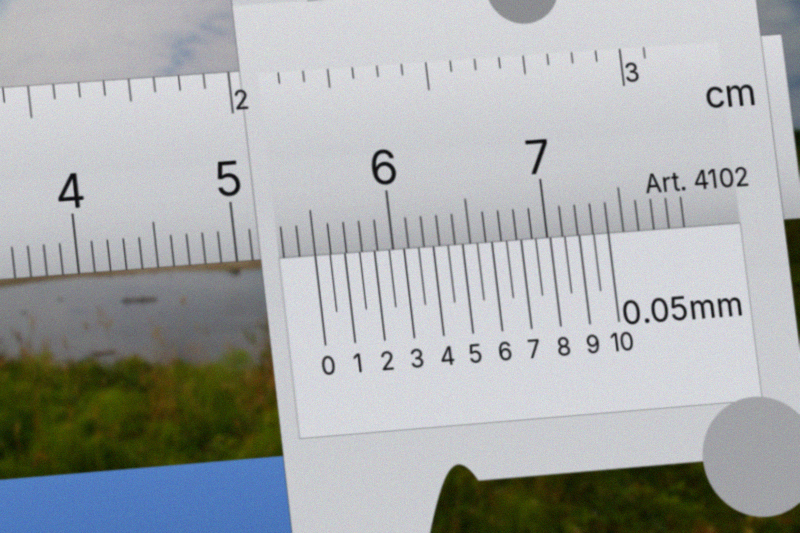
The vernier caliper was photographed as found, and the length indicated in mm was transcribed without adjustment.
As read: 55.0 mm
